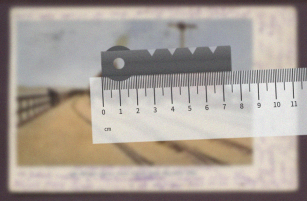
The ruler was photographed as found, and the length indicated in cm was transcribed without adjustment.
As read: 7.5 cm
